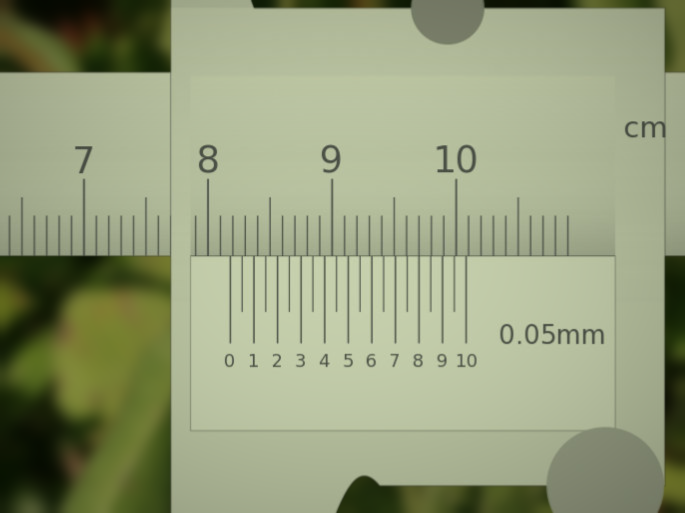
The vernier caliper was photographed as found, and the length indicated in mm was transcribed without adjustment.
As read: 81.8 mm
